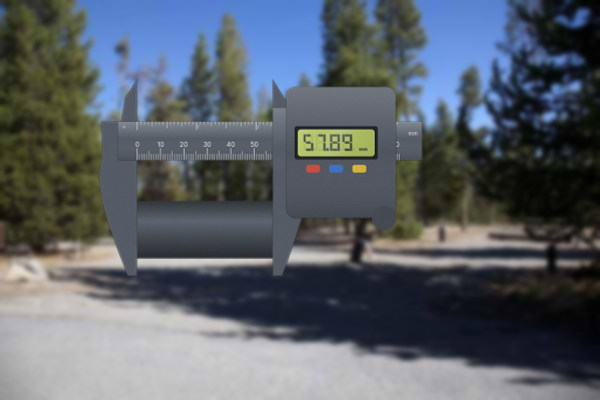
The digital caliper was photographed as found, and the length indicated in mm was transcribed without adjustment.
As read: 57.89 mm
